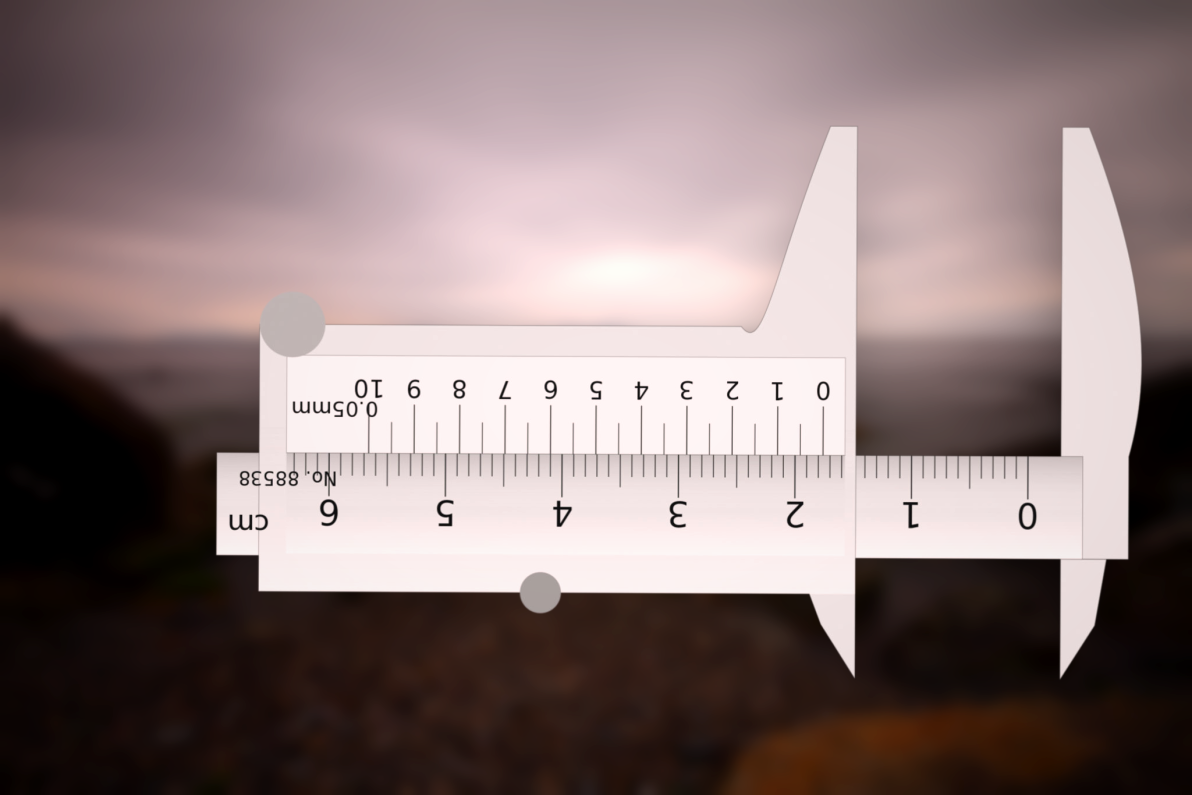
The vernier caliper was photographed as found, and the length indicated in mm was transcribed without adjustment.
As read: 17.6 mm
